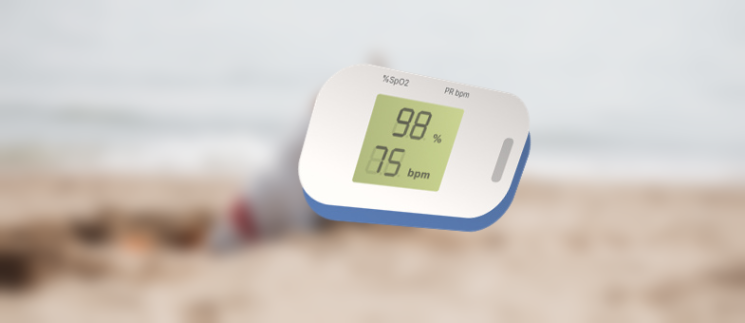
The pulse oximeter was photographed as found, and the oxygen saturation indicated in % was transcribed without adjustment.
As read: 98 %
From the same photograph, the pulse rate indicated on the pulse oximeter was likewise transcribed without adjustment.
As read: 75 bpm
